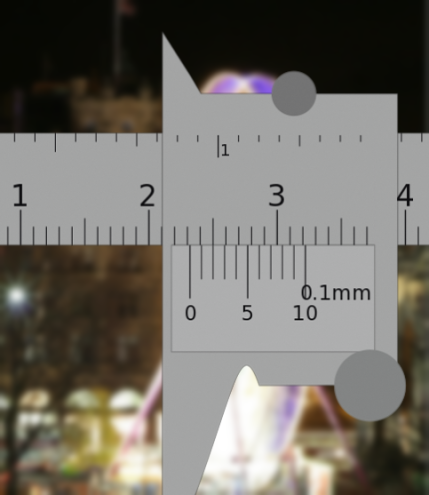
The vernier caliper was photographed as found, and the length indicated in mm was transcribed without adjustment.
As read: 23.2 mm
